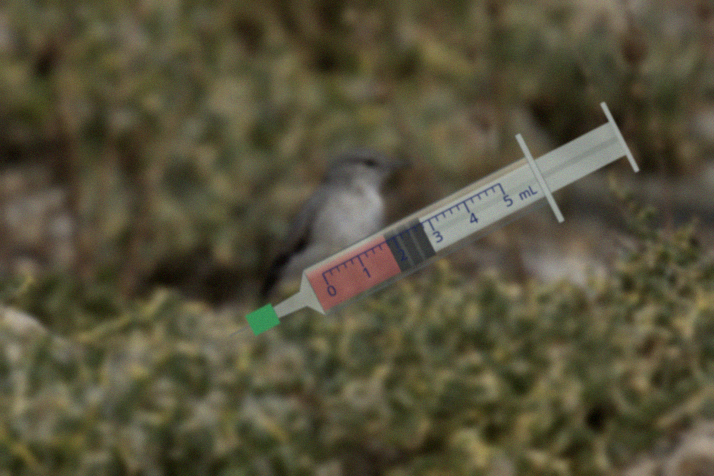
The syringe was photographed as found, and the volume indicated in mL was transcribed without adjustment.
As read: 1.8 mL
